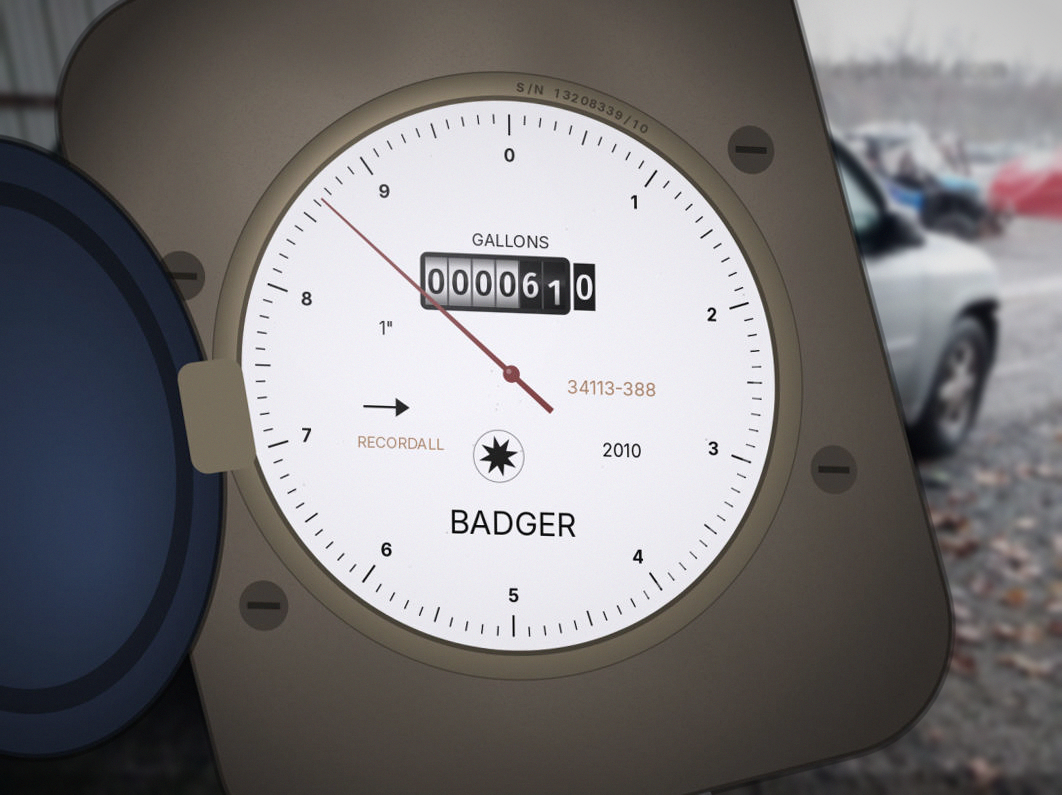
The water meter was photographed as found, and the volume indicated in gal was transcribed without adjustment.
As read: 608.6 gal
